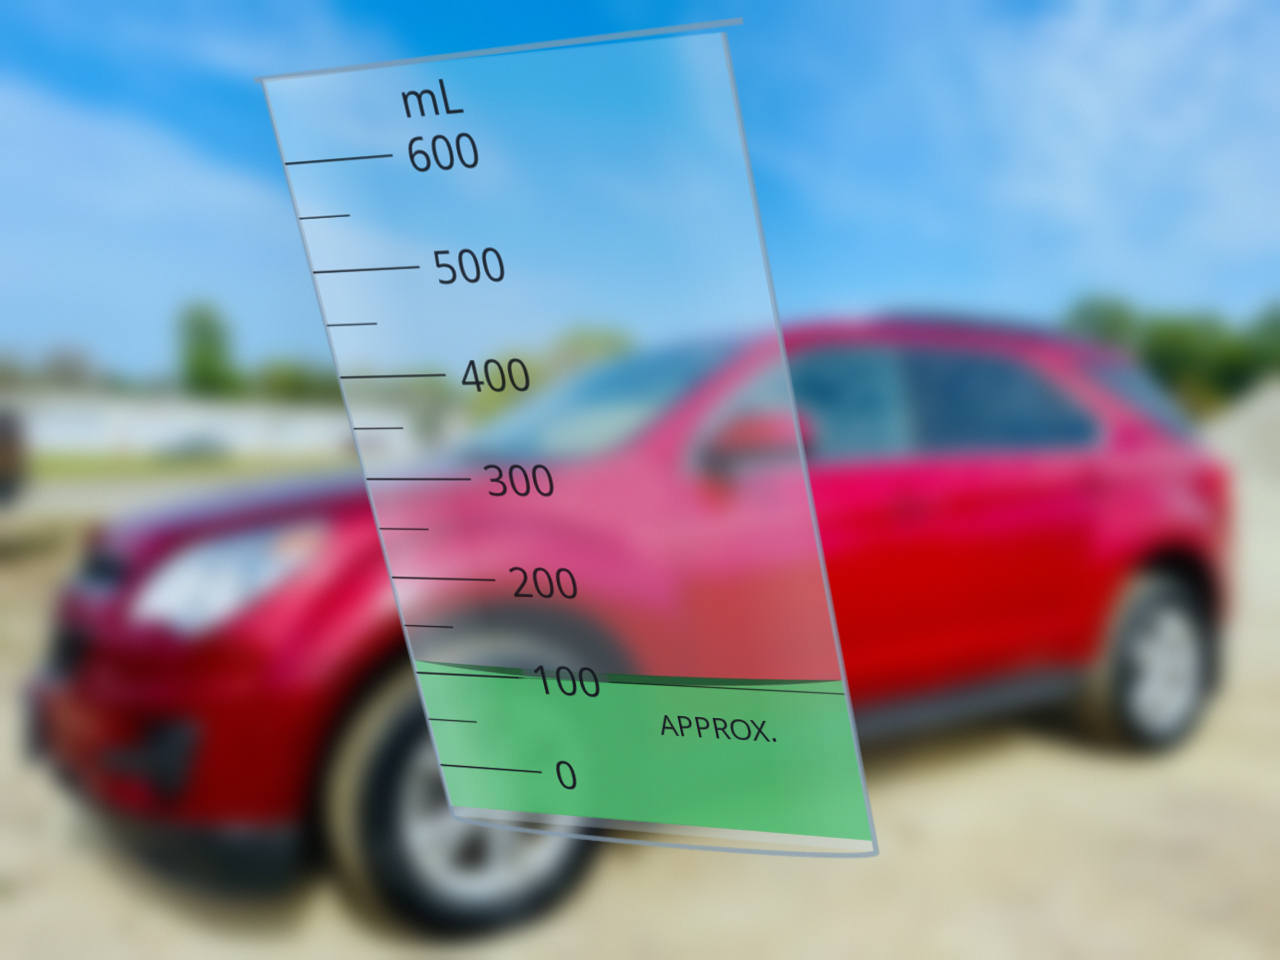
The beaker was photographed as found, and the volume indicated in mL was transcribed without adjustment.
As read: 100 mL
